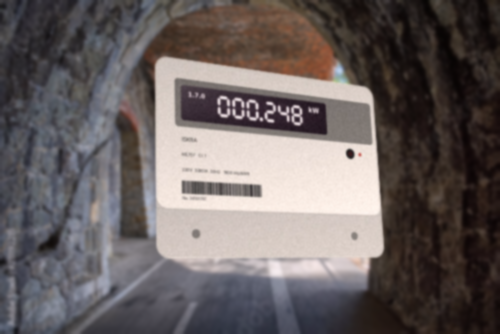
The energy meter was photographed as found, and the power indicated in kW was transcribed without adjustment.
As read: 0.248 kW
